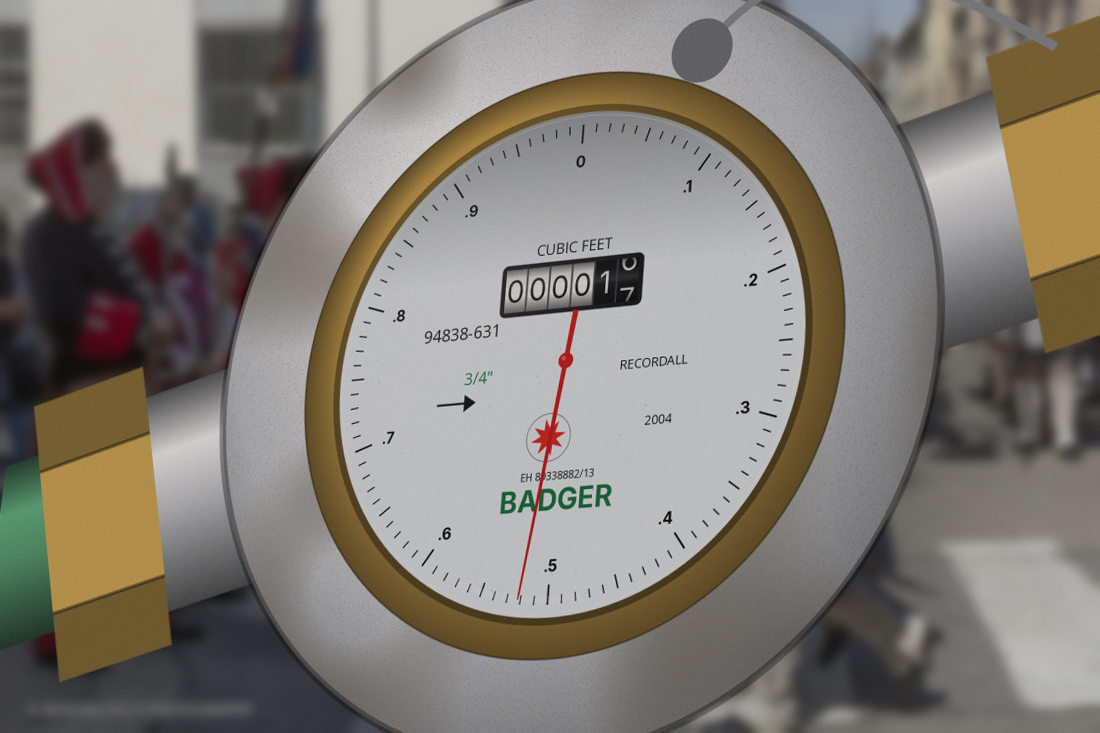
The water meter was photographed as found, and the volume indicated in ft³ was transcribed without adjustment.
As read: 16.52 ft³
